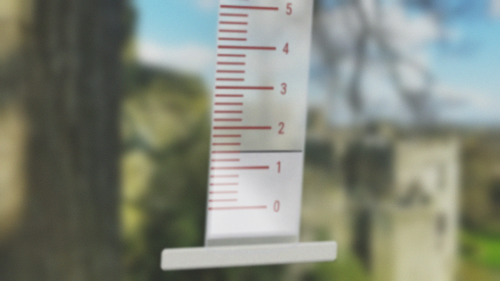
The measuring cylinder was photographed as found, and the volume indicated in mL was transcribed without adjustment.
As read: 1.4 mL
